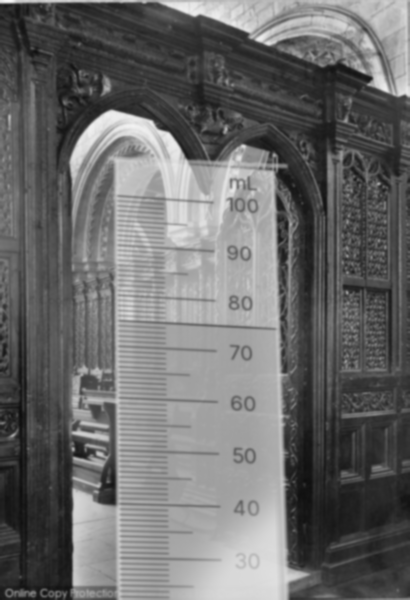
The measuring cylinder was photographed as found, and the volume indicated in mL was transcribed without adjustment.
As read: 75 mL
